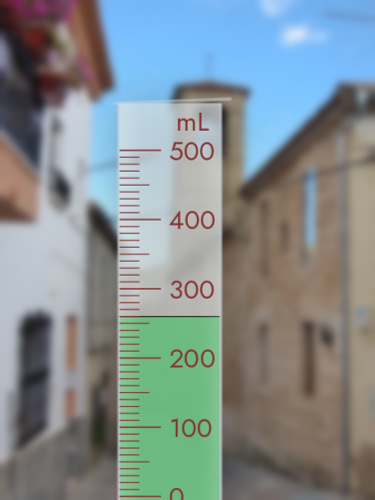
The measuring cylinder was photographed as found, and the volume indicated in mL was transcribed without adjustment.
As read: 260 mL
